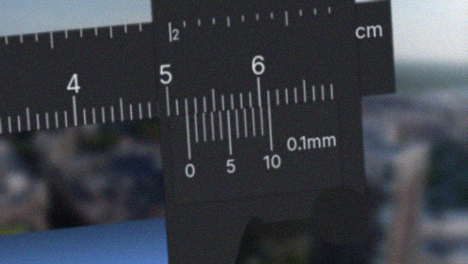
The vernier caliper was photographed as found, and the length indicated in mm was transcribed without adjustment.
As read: 52.0 mm
